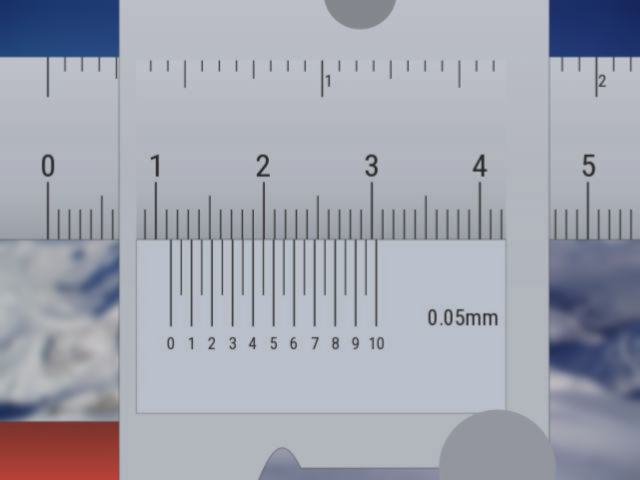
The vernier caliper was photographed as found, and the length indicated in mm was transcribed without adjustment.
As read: 11.4 mm
